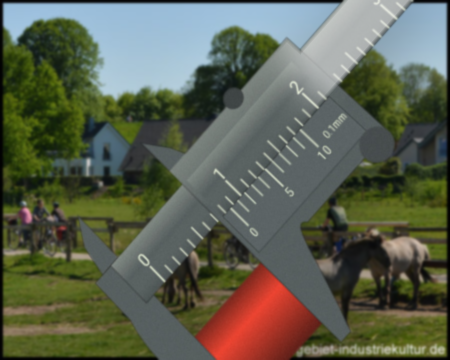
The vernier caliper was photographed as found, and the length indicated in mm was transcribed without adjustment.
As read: 8.6 mm
